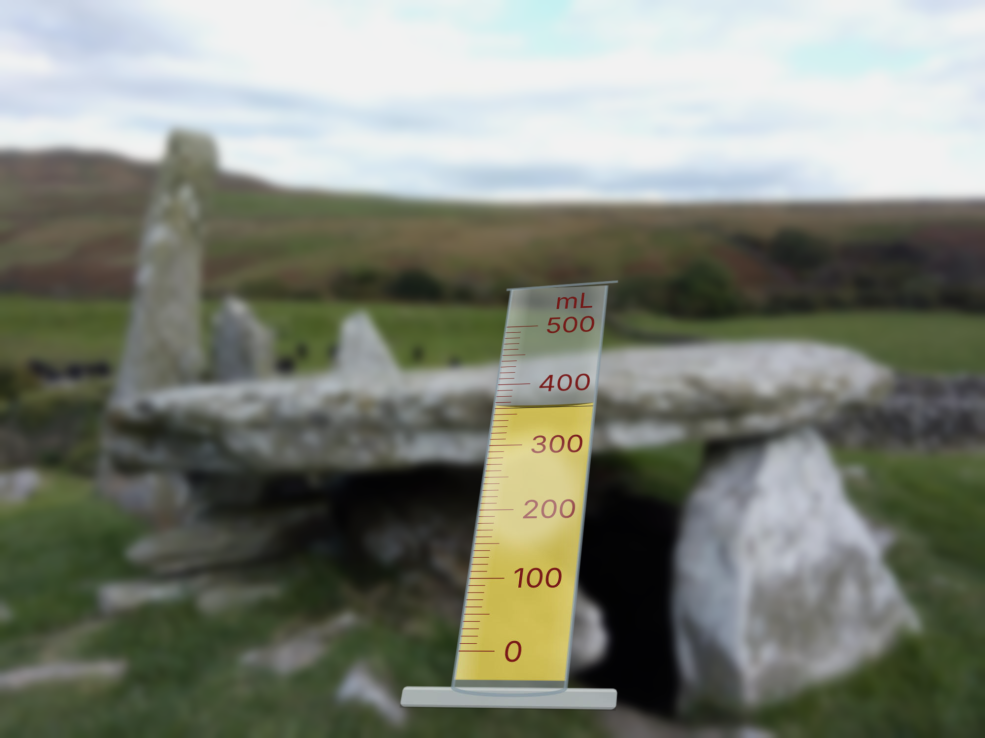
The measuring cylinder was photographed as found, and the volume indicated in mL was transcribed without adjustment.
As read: 360 mL
